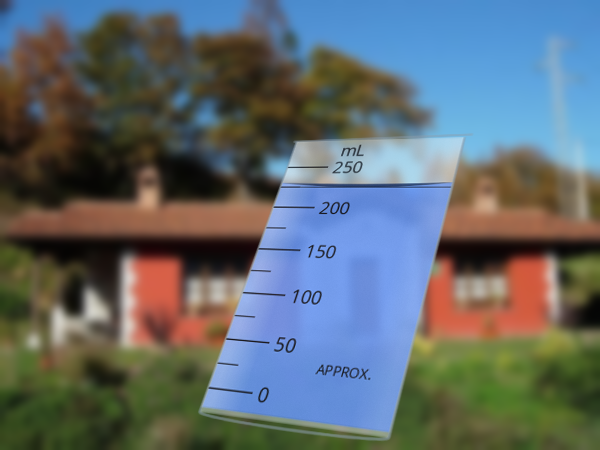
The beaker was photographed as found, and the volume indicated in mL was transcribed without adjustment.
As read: 225 mL
